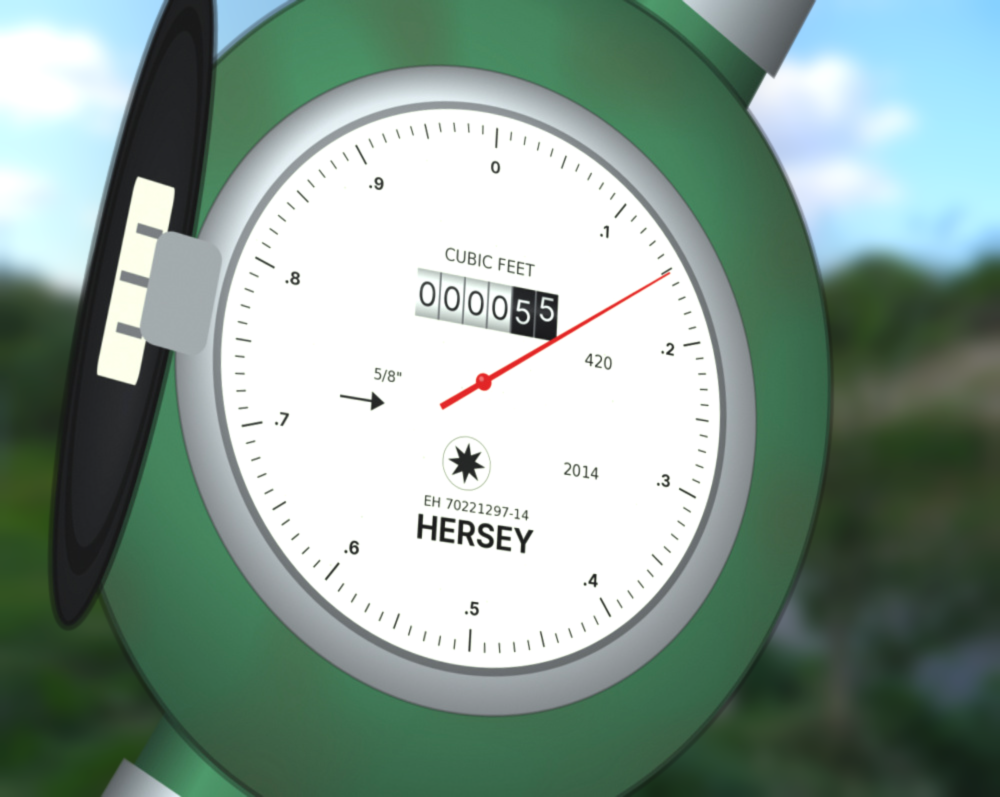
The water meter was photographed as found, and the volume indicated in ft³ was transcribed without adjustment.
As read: 55.15 ft³
